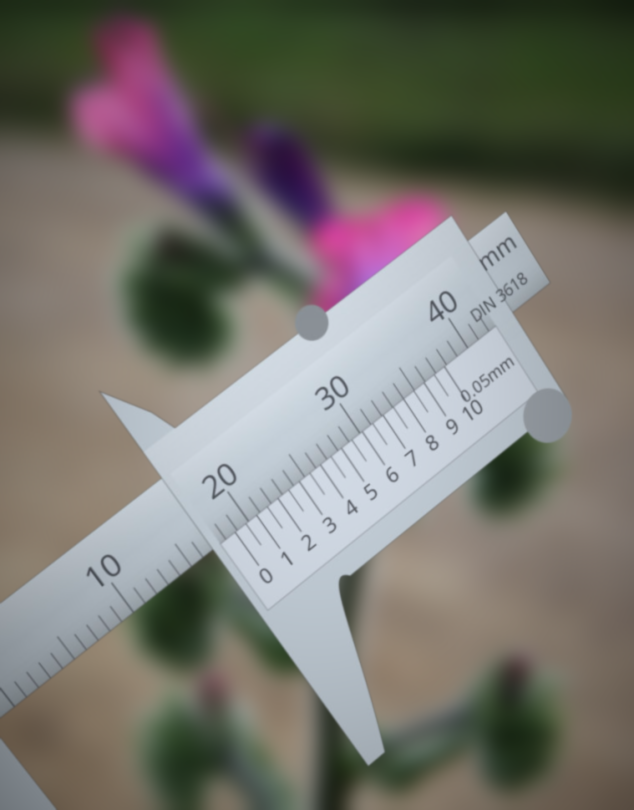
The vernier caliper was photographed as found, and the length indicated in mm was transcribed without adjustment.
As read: 18.8 mm
